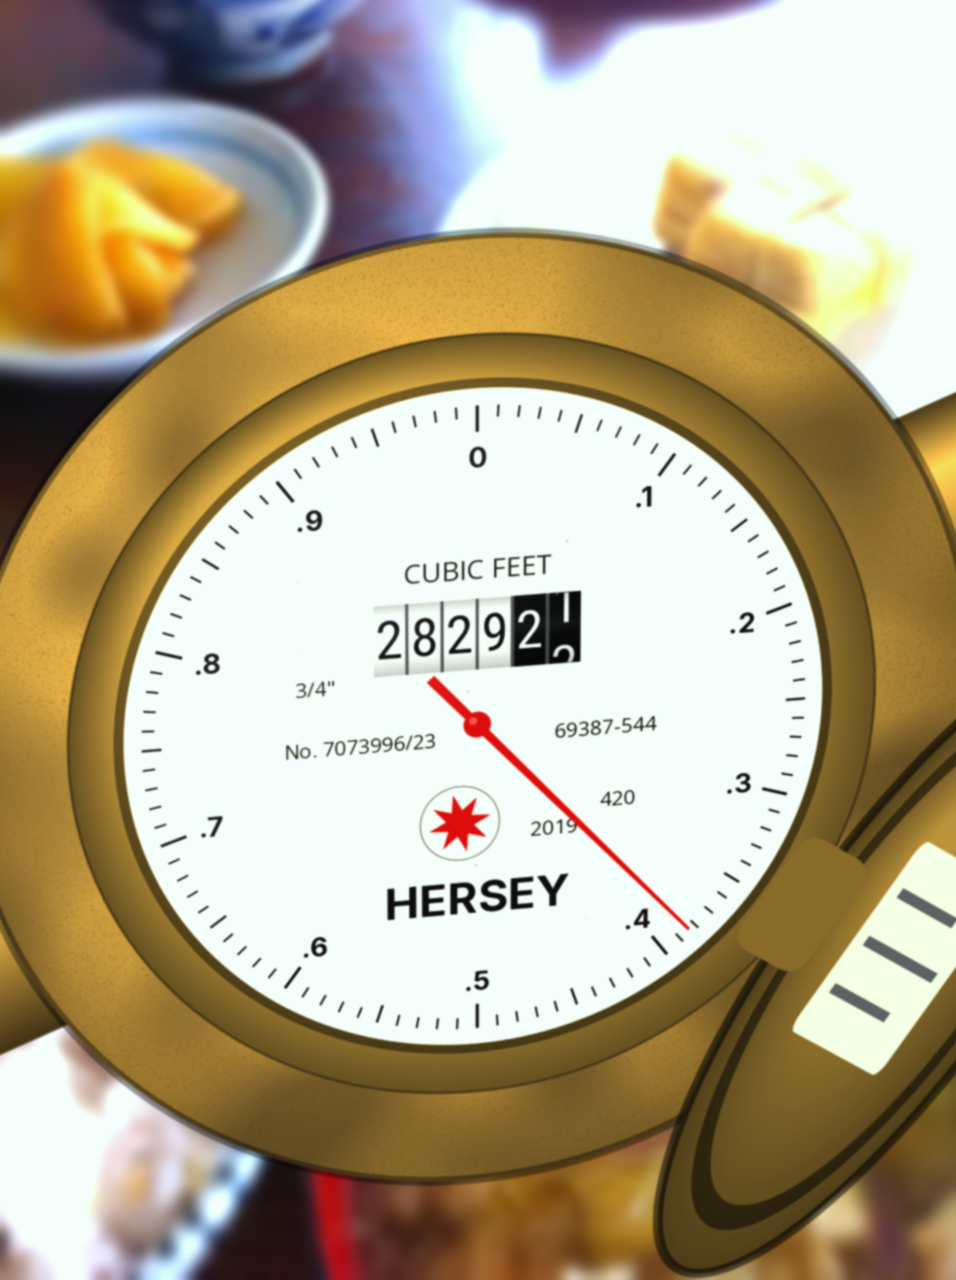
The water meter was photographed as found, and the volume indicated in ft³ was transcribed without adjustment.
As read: 282921.38 ft³
